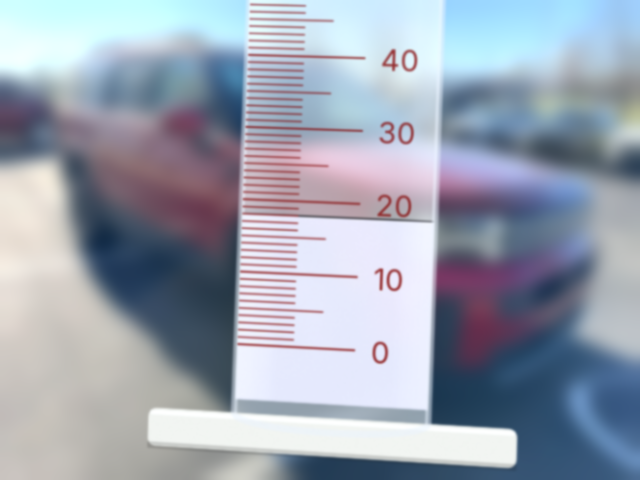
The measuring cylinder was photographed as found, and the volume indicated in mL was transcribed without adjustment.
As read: 18 mL
